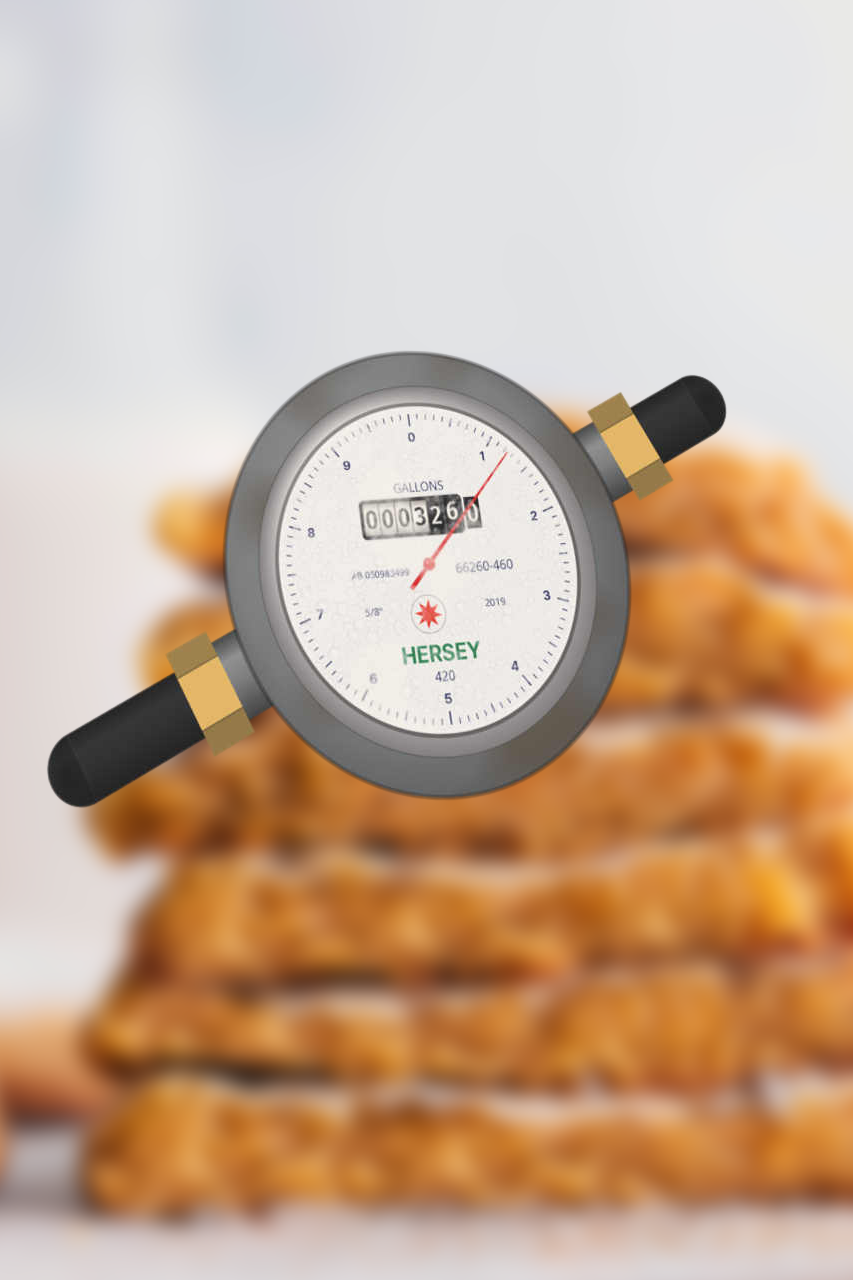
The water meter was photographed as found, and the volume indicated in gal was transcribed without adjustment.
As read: 3261.2 gal
